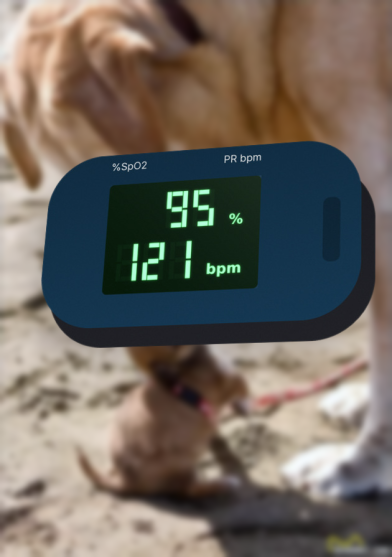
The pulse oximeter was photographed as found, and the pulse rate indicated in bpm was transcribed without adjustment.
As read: 121 bpm
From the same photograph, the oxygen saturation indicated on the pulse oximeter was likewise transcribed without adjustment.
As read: 95 %
